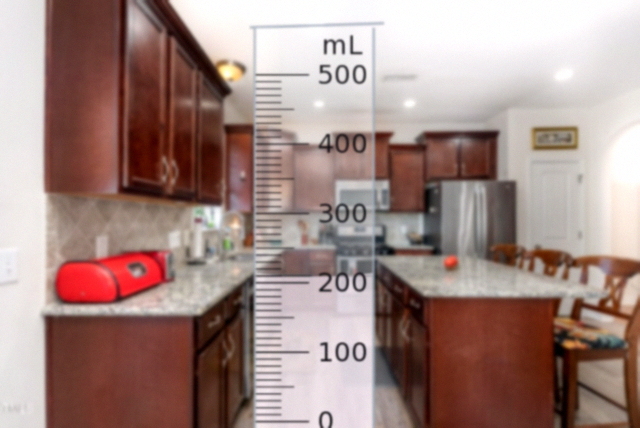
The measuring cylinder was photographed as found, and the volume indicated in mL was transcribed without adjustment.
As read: 210 mL
